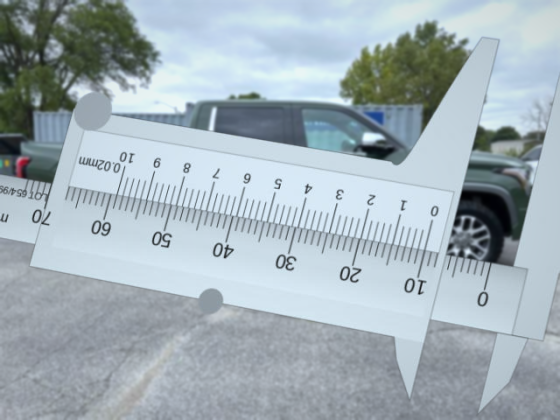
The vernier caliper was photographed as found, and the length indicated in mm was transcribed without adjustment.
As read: 10.0 mm
